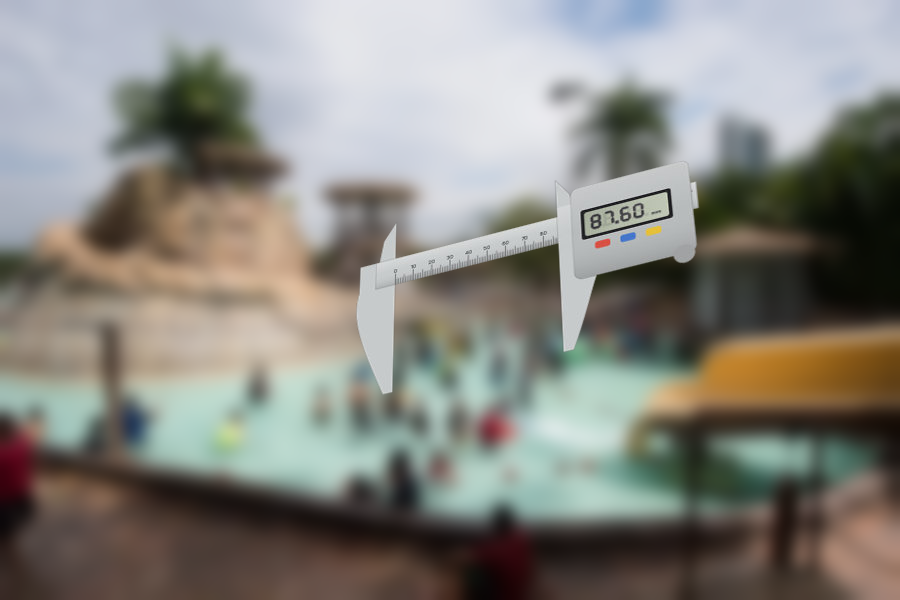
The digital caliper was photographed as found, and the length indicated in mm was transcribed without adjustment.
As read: 87.60 mm
